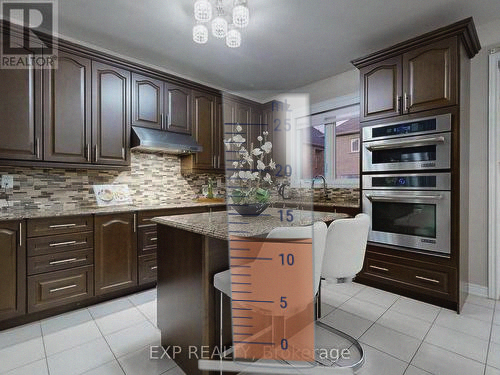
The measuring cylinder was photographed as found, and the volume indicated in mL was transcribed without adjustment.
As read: 12 mL
